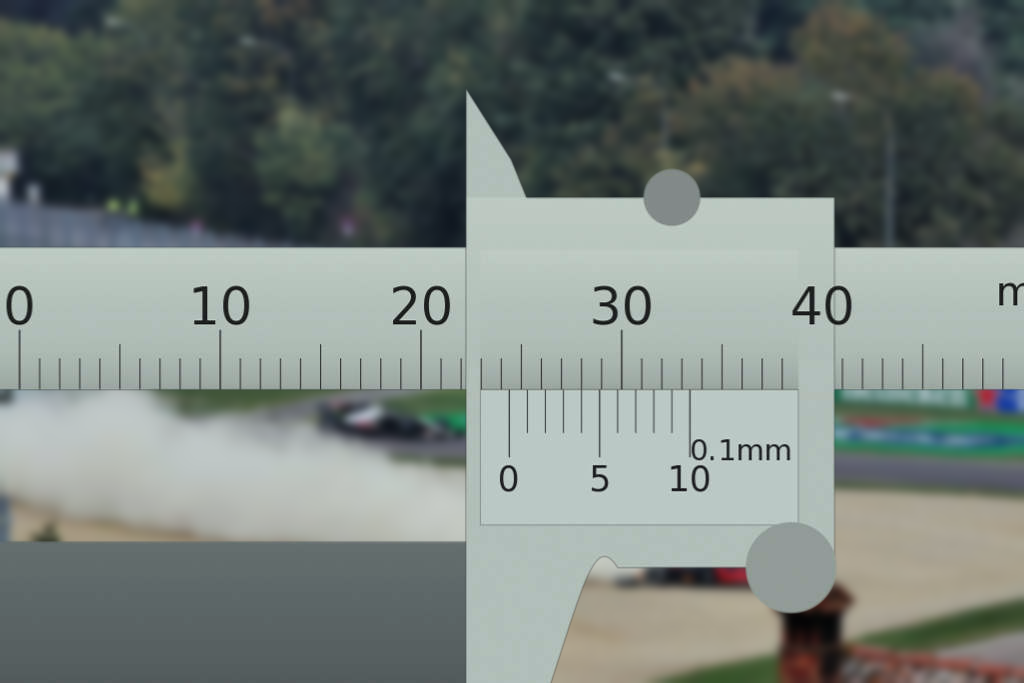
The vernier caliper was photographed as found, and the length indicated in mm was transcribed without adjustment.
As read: 24.4 mm
